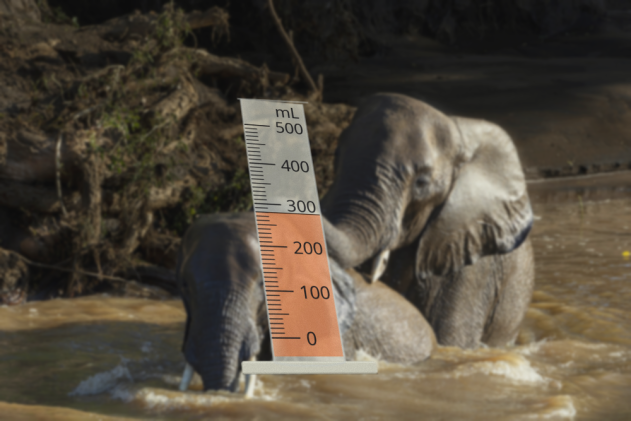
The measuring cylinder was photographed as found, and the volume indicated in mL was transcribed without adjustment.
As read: 280 mL
